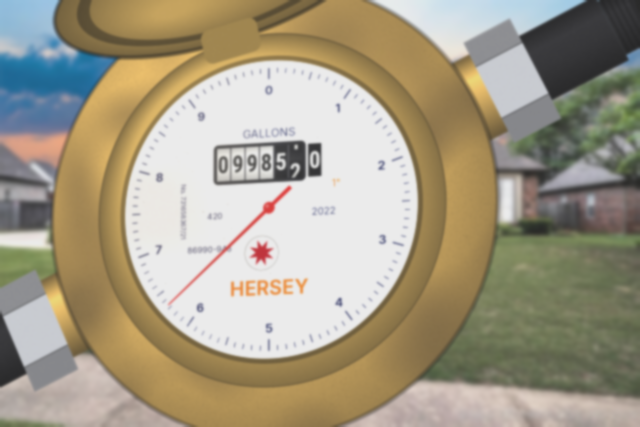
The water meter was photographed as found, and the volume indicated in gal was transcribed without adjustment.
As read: 998516.3 gal
